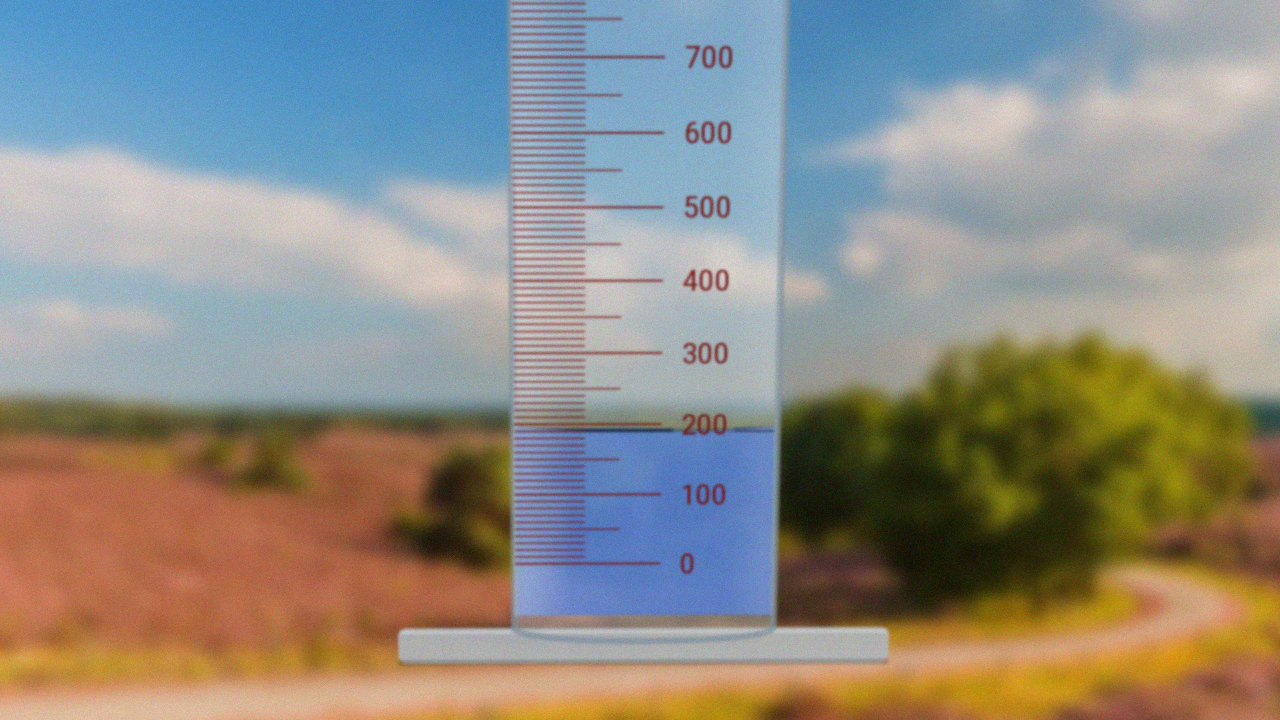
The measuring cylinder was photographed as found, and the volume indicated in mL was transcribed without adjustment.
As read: 190 mL
